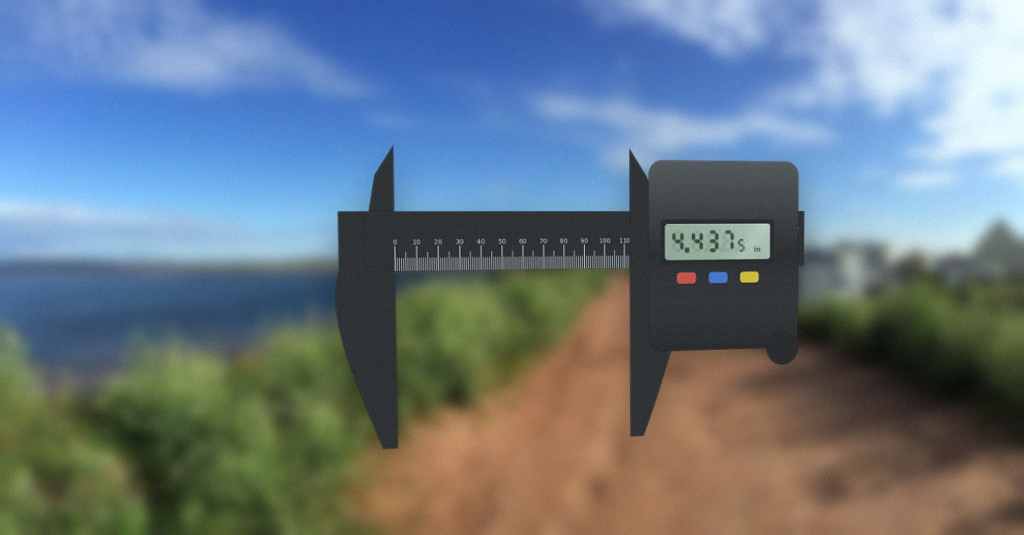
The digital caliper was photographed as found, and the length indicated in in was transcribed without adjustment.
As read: 4.4375 in
